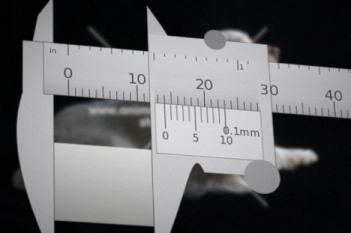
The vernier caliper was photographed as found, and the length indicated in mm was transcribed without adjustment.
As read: 14.0 mm
